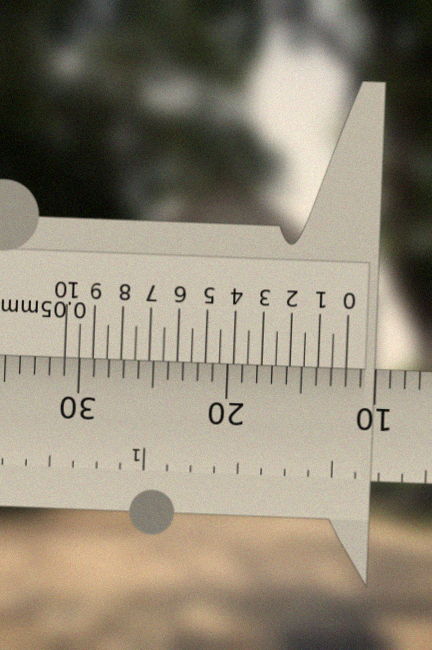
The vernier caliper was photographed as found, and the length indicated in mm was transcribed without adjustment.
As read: 12.0 mm
